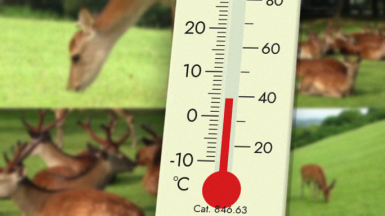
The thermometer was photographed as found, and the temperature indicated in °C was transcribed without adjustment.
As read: 4 °C
